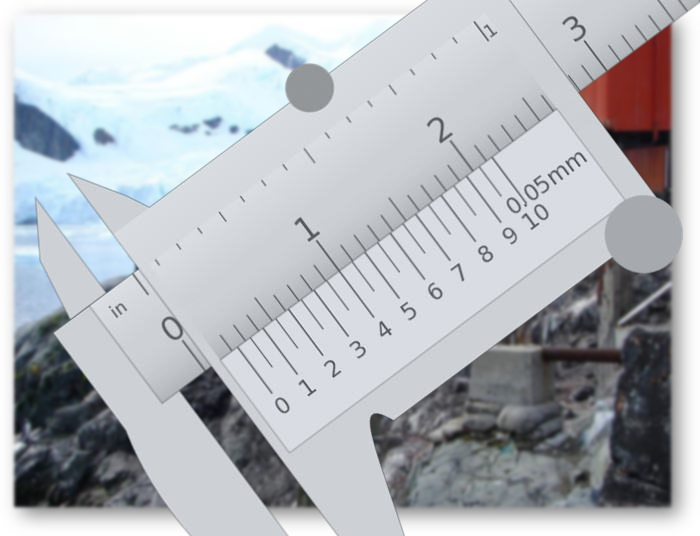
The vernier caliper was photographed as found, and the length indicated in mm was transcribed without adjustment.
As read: 2.4 mm
